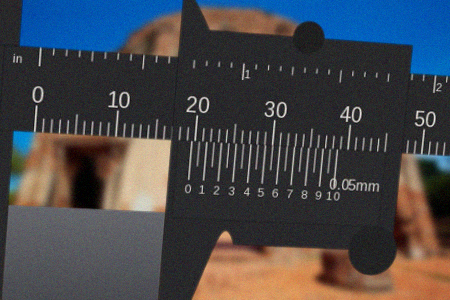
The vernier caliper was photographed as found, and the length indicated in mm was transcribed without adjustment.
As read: 19.6 mm
